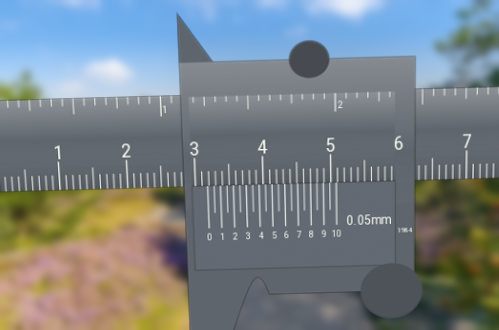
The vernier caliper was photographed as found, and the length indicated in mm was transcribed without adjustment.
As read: 31.8 mm
